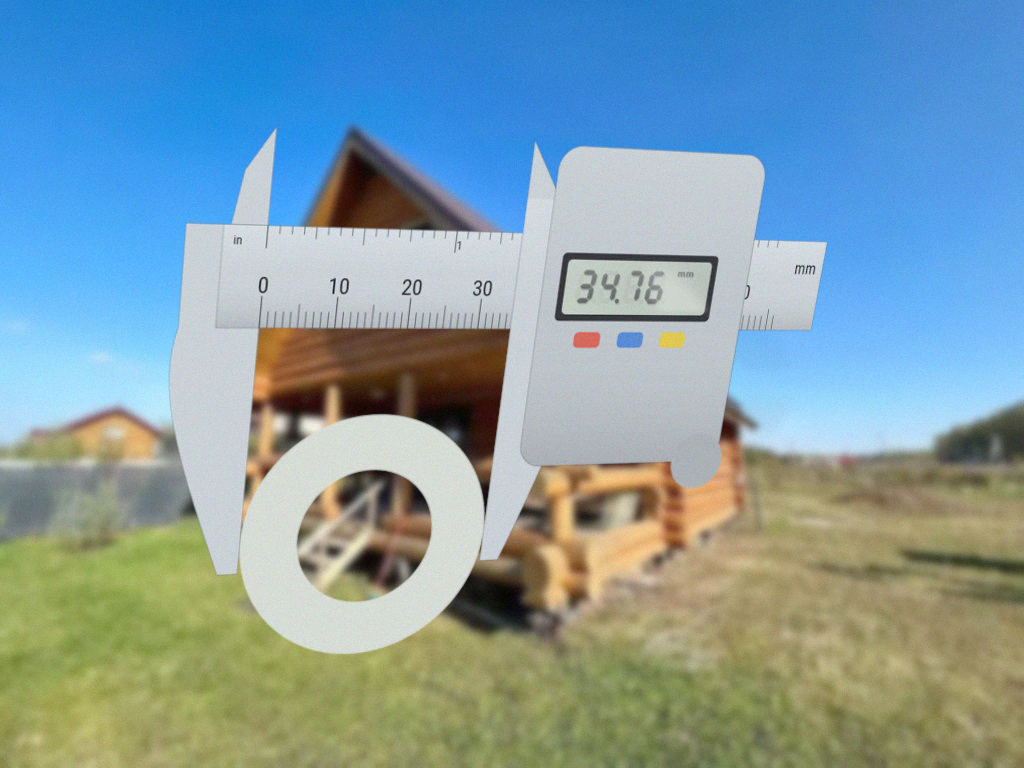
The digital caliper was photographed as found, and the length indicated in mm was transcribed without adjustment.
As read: 34.76 mm
